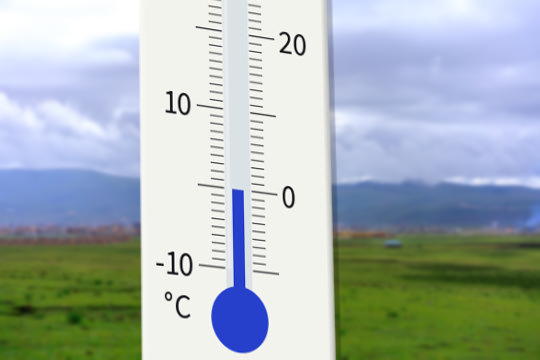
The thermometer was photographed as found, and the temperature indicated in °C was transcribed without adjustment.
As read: 0 °C
